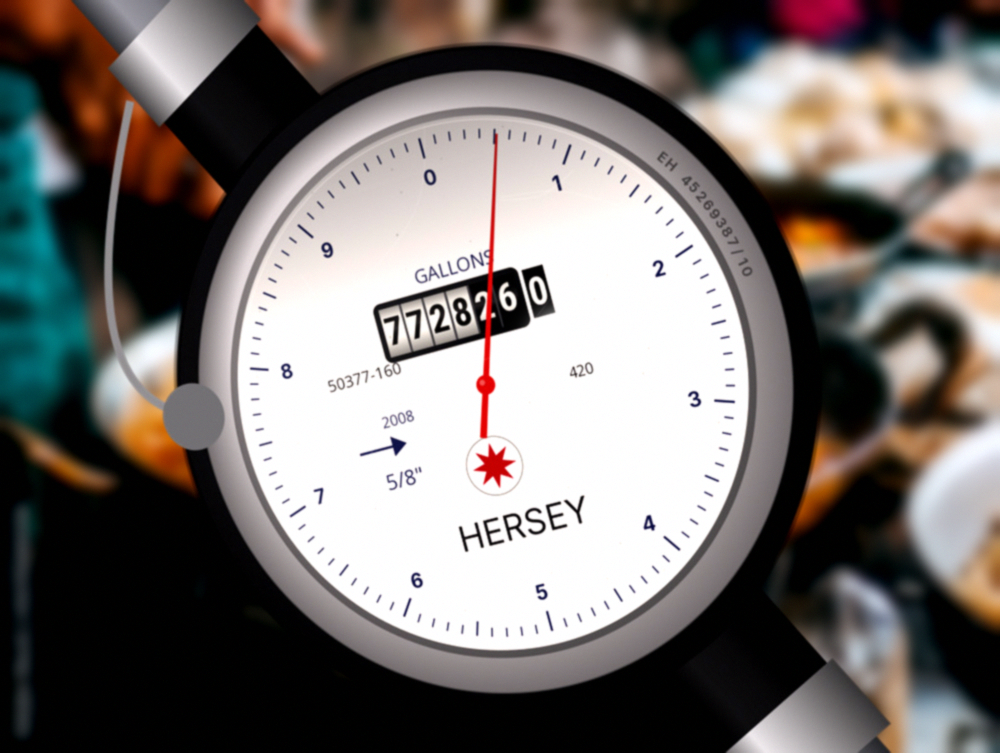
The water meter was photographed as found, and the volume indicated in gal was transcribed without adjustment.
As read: 7728260.5 gal
